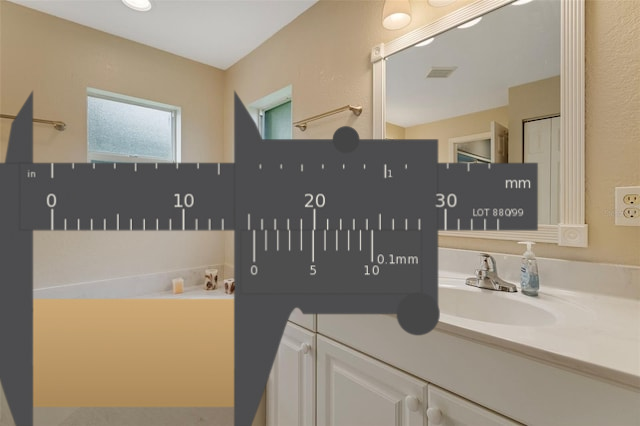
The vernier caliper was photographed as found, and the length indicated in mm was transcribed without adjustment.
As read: 15.4 mm
